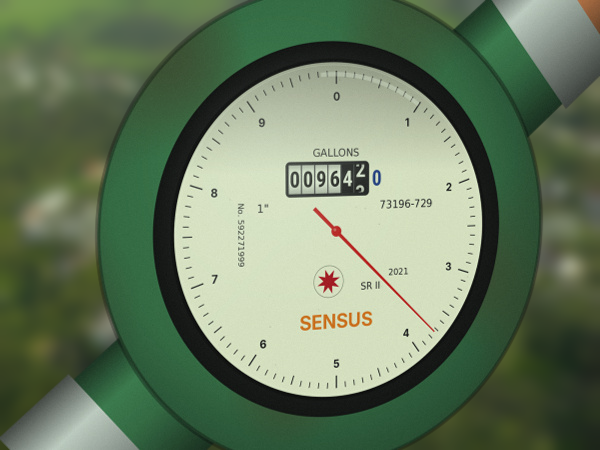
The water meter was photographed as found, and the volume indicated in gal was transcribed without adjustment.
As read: 96423.7 gal
